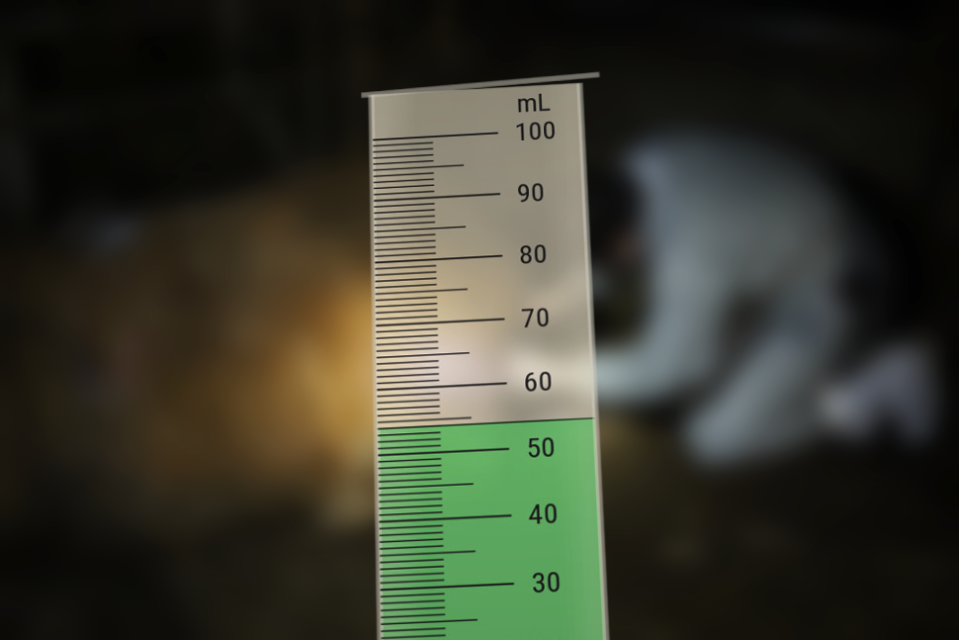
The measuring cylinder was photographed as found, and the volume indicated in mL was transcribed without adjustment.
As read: 54 mL
